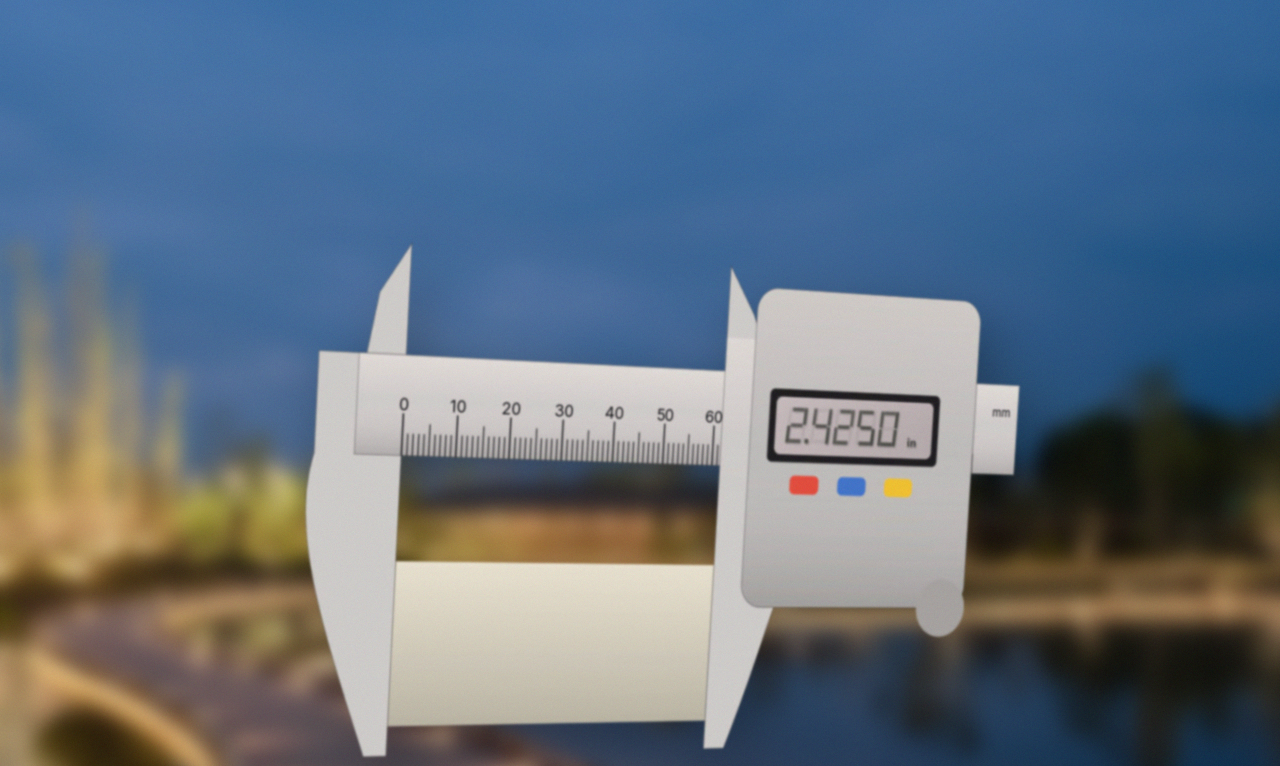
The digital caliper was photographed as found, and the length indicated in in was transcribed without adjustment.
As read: 2.4250 in
